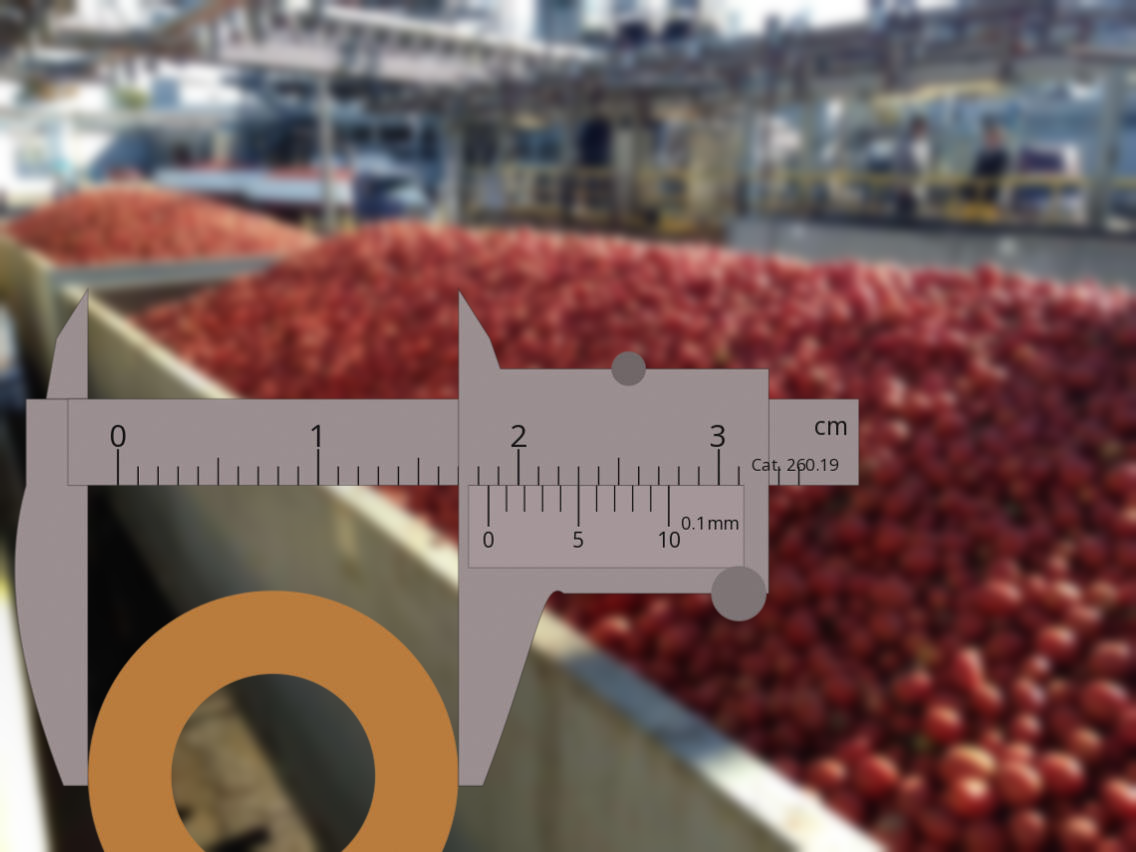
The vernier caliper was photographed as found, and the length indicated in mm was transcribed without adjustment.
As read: 18.5 mm
